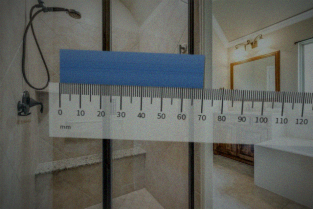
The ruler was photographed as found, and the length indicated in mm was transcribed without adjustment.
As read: 70 mm
